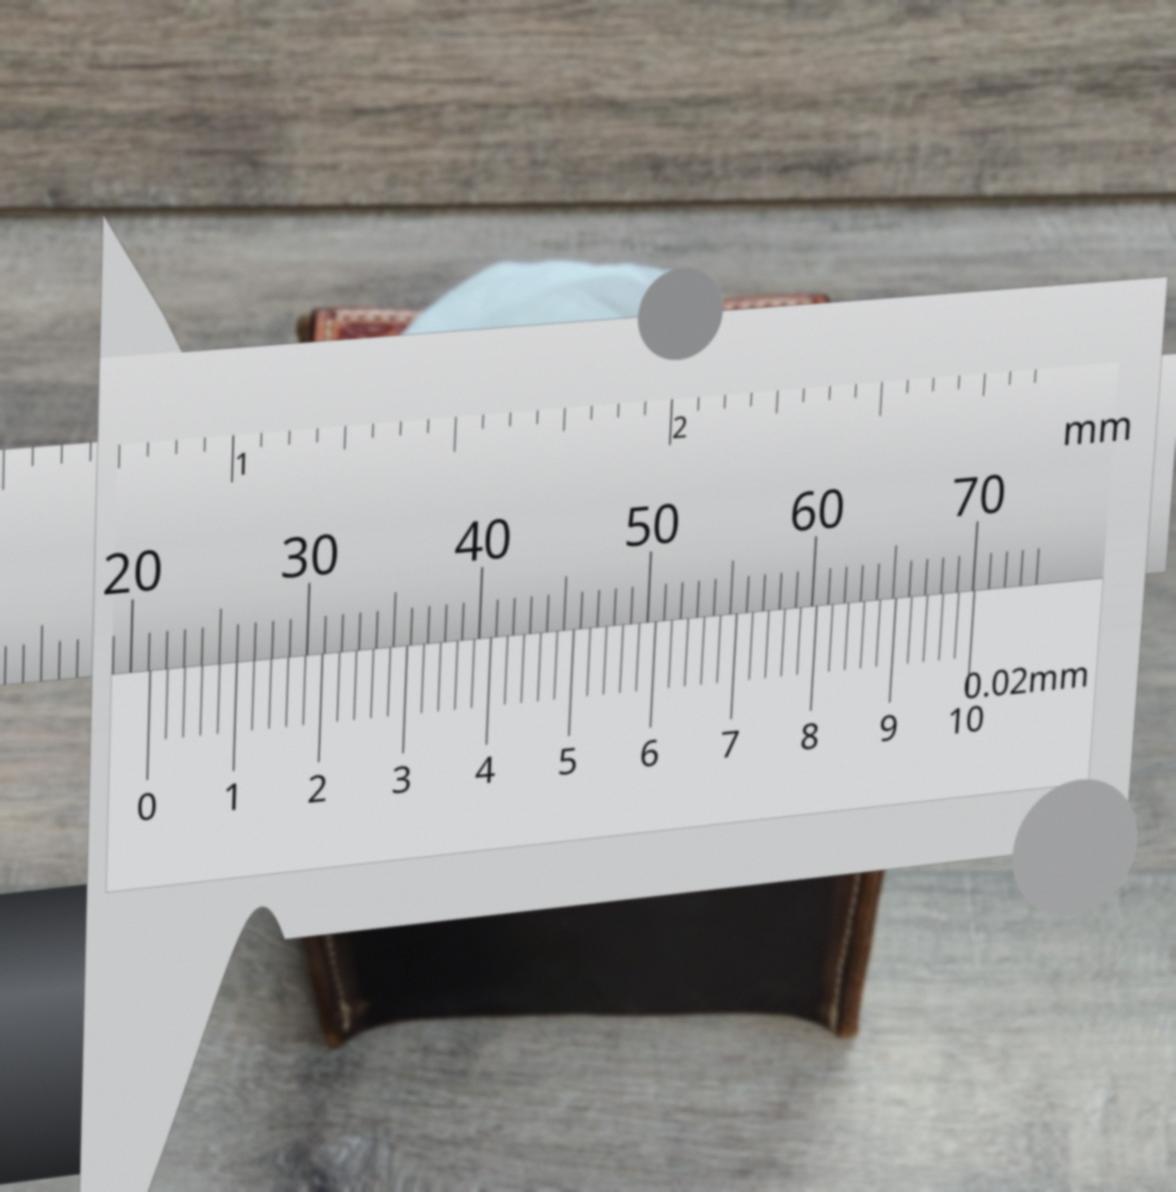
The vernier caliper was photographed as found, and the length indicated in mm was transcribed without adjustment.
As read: 21.1 mm
